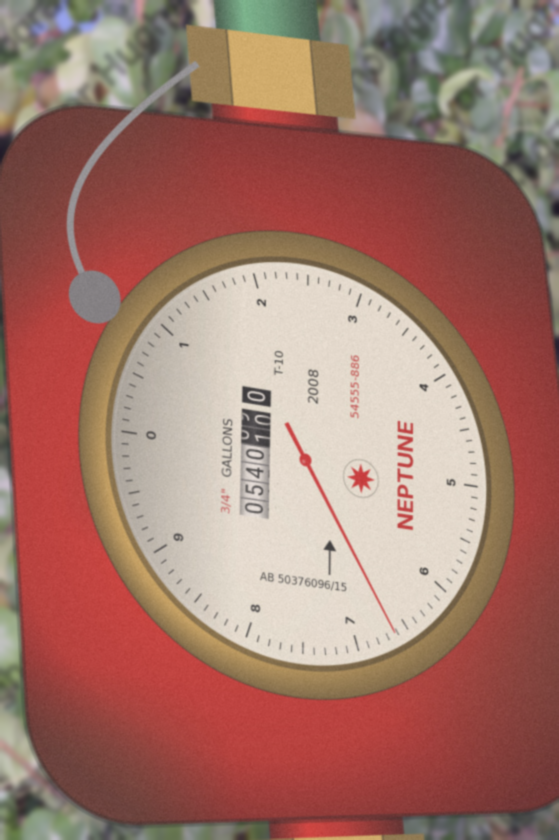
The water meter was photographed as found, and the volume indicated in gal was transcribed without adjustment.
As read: 540096.6 gal
